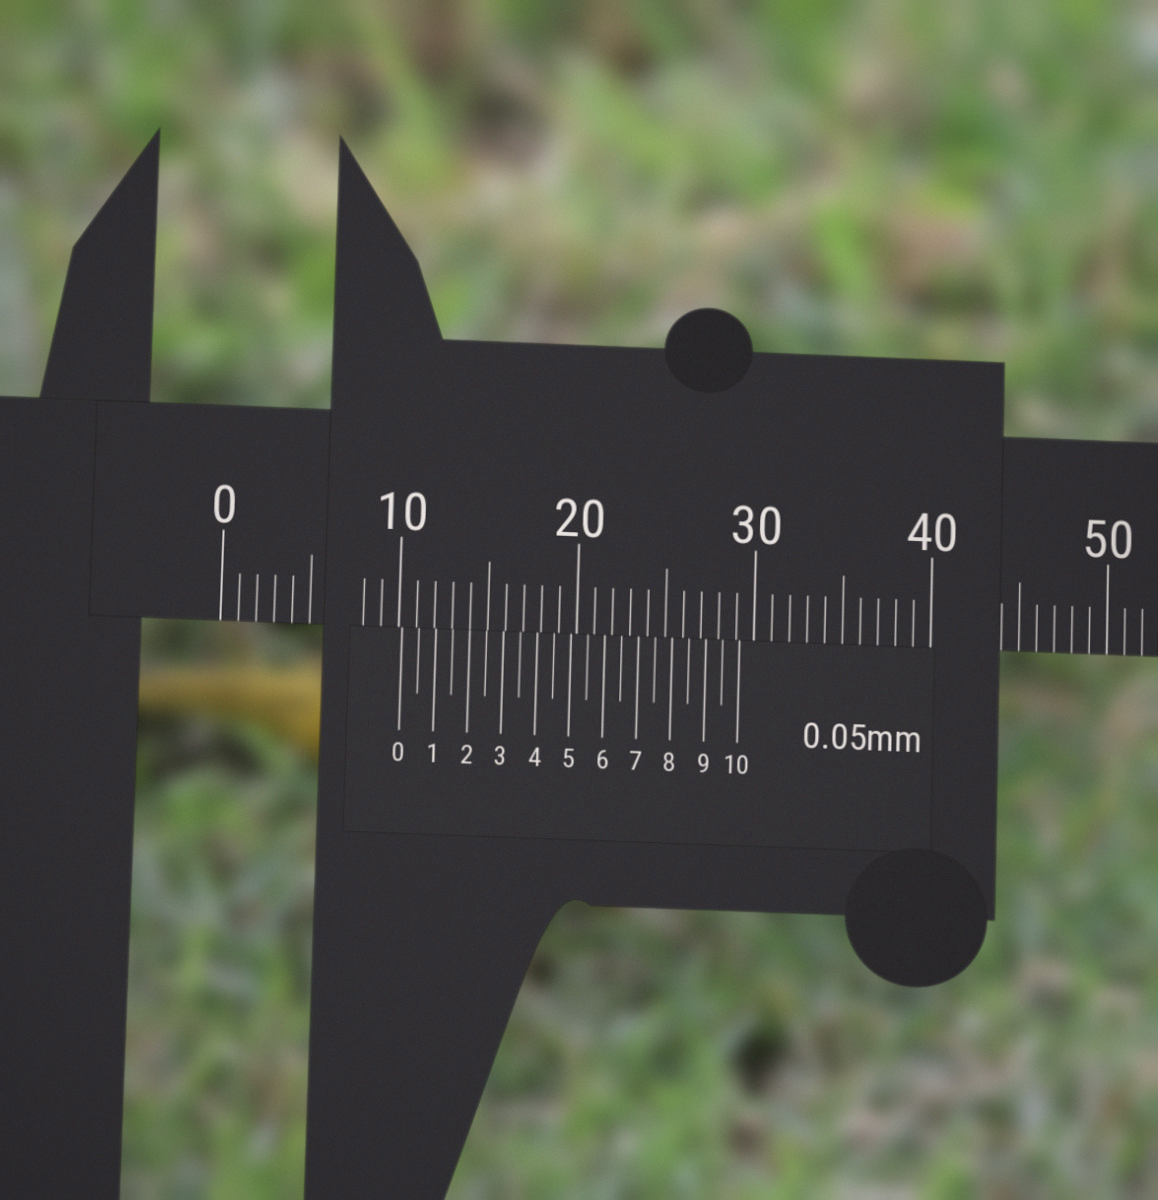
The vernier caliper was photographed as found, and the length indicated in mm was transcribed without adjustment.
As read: 10.2 mm
